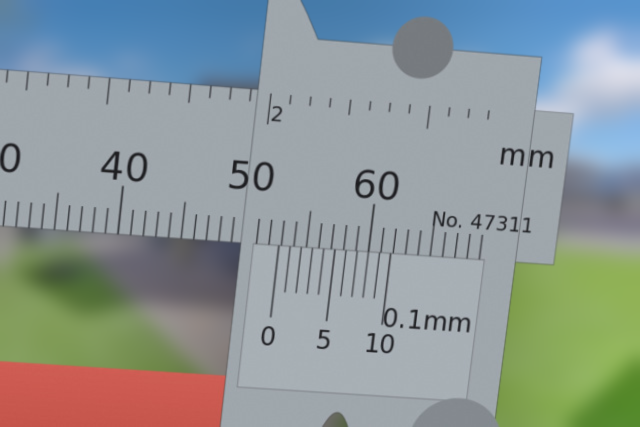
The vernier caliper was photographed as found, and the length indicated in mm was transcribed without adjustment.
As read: 52.8 mm
